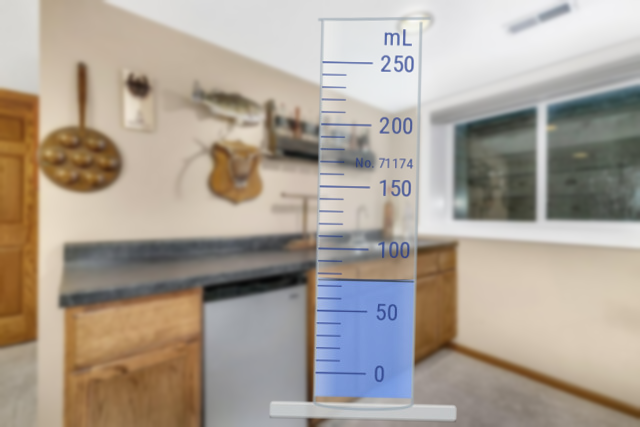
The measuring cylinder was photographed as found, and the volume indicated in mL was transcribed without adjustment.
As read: 75 mL
